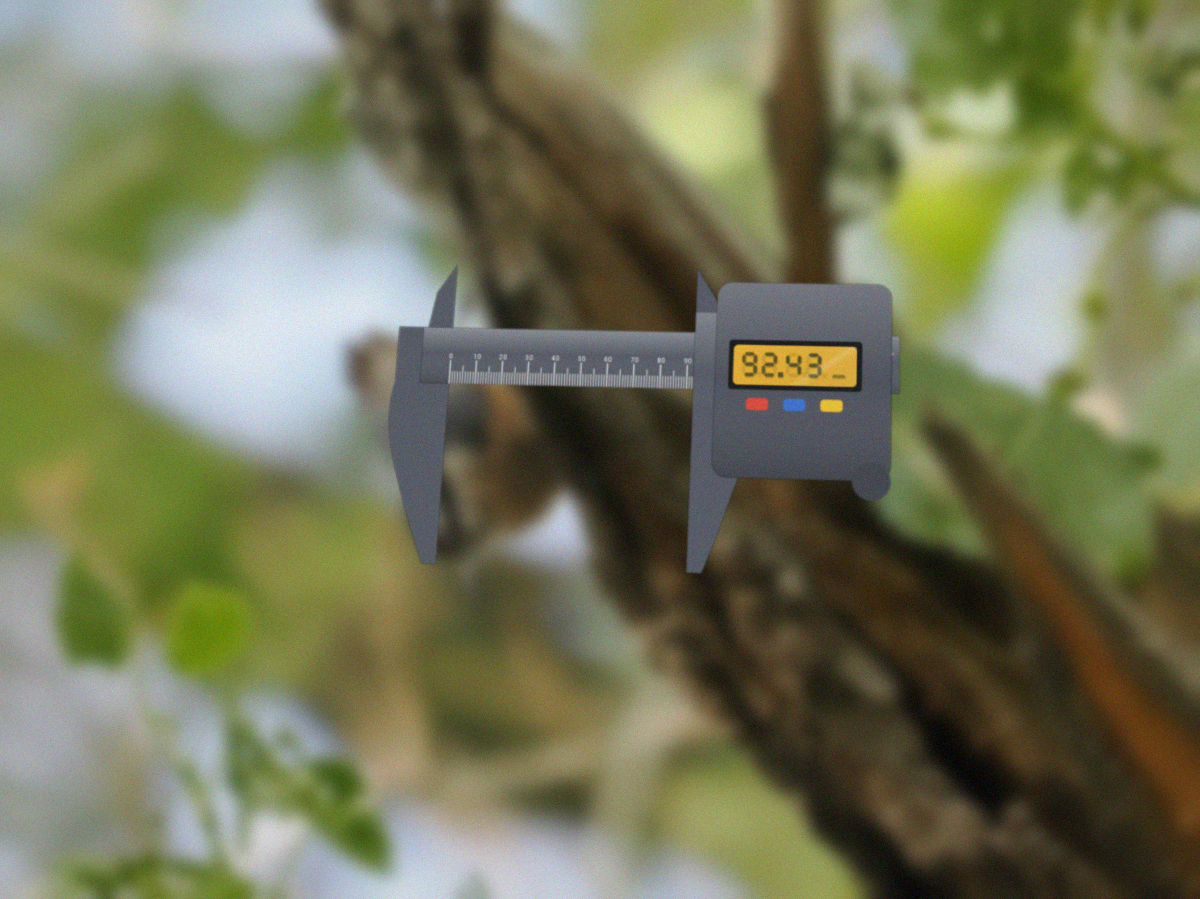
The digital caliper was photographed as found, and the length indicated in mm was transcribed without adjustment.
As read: 92.43 mm
